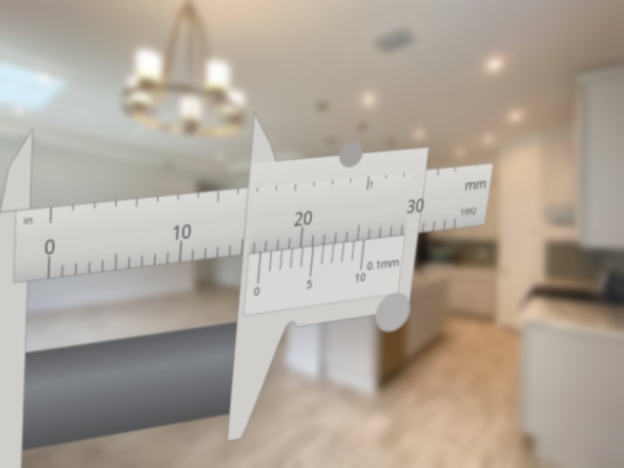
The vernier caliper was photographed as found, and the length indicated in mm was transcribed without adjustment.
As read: 16.6 mm
